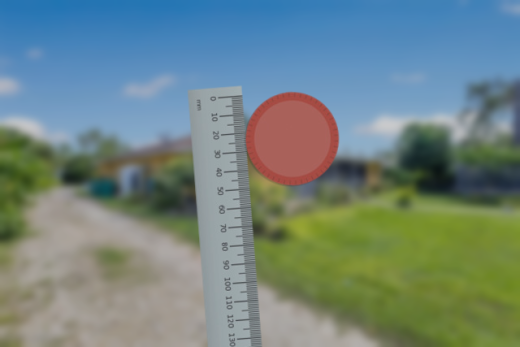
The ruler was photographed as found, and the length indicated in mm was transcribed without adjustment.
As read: 50 mm
